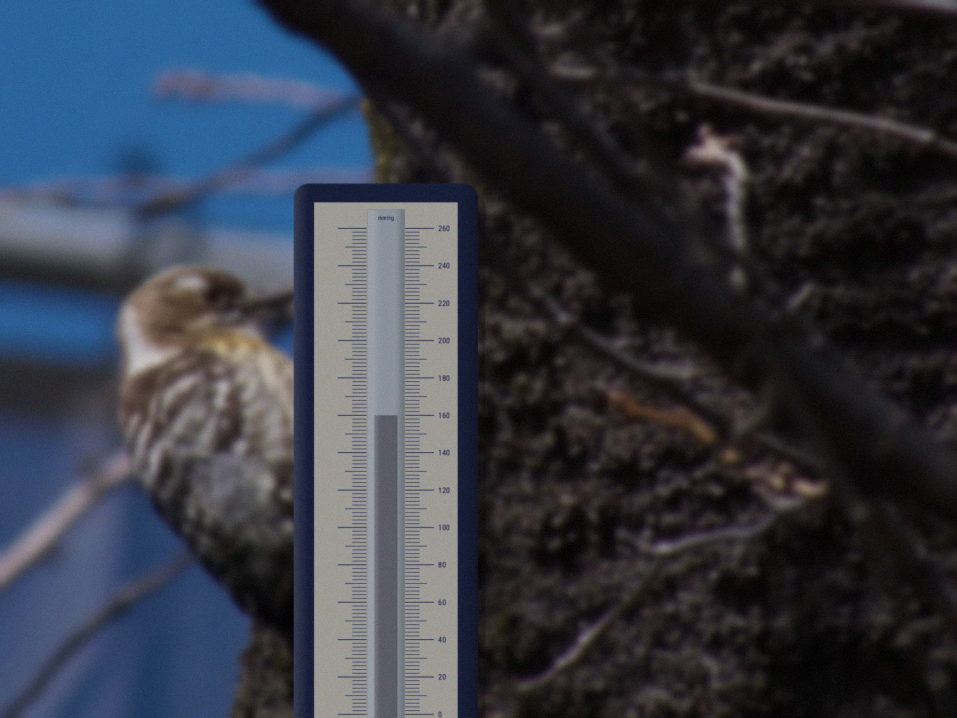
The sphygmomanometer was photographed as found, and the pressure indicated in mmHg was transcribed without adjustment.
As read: 160 mmHg
